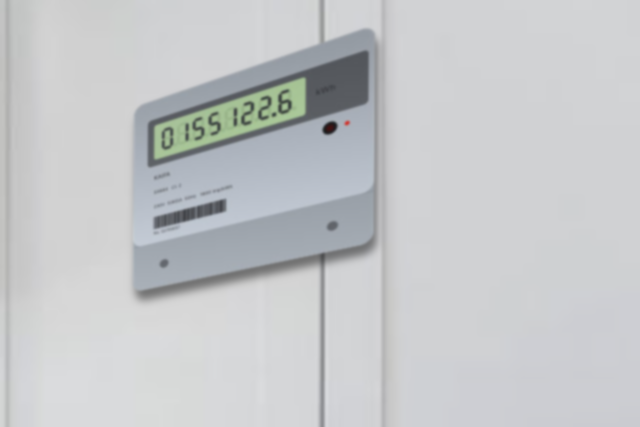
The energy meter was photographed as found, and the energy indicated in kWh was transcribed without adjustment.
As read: 155122.6 kWh
